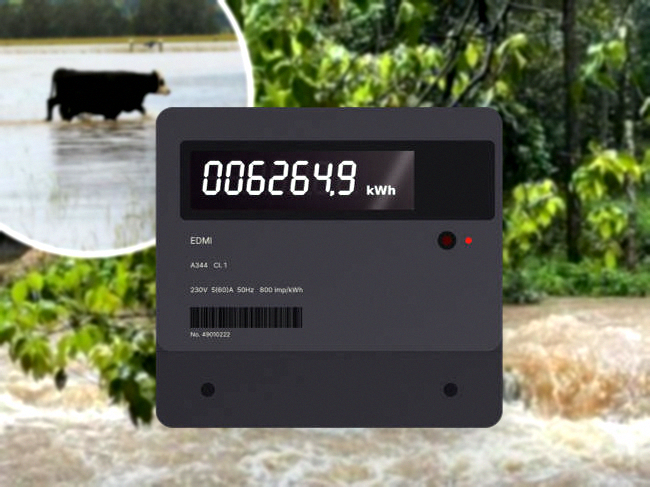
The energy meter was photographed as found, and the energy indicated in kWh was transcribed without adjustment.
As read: 6264.9 kWh
